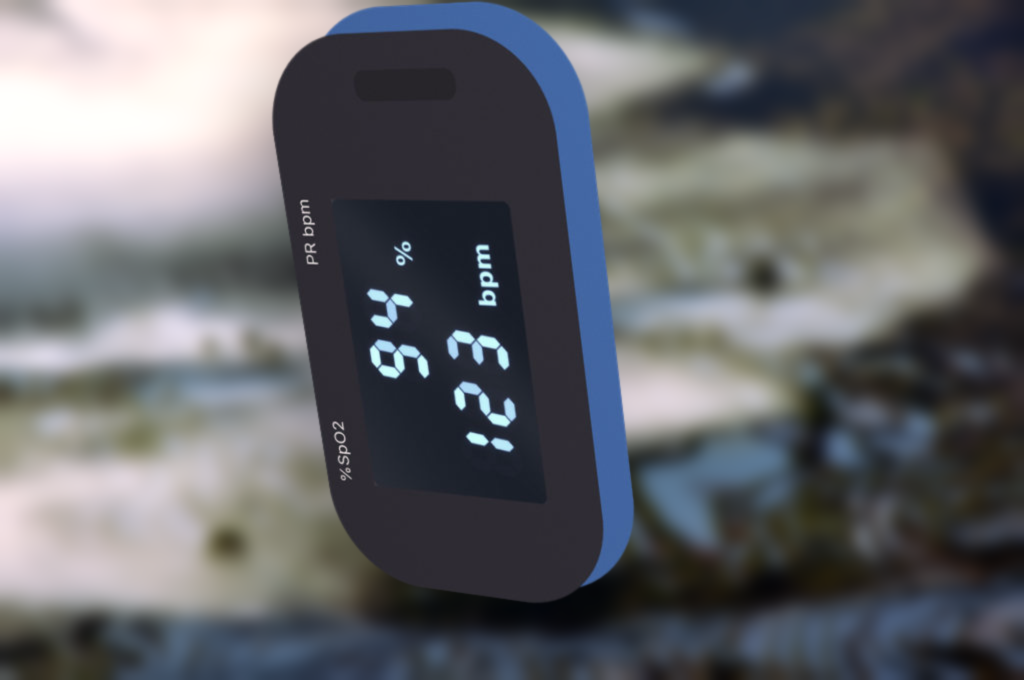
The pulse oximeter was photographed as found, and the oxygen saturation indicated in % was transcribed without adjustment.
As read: 94 %
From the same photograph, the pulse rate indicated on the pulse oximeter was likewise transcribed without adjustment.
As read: 123 bpm
